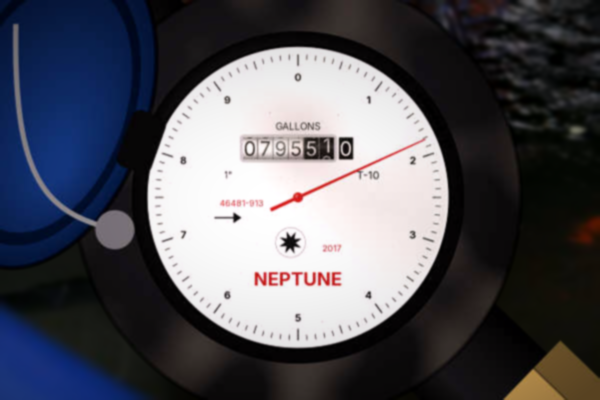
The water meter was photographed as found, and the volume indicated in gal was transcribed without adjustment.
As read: 795511.8 gal
